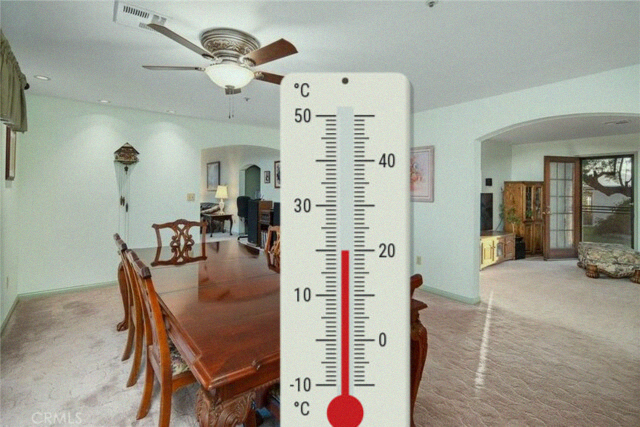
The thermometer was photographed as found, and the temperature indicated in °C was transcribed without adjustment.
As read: 20 °C
